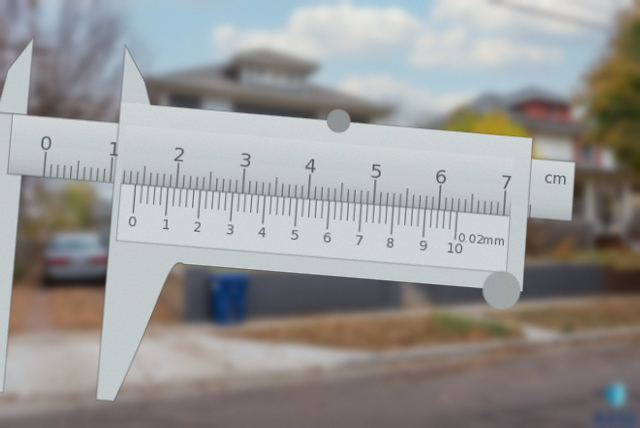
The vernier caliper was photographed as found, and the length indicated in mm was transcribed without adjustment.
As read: 13.8 mm
